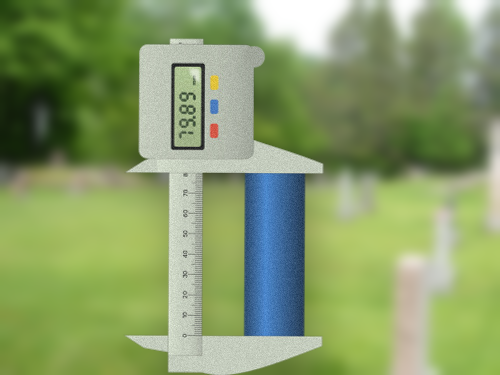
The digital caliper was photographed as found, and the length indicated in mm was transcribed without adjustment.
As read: 79.89 mm
